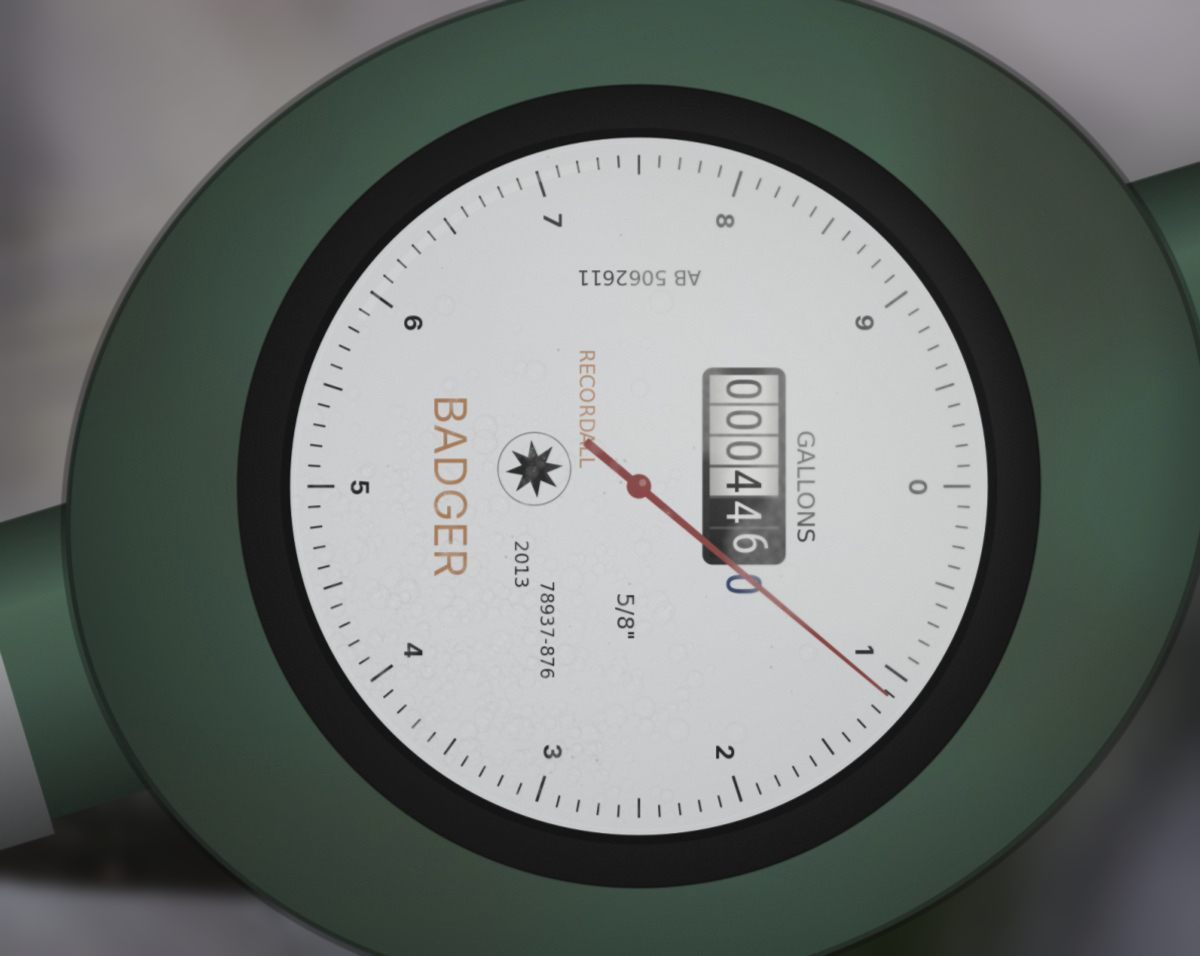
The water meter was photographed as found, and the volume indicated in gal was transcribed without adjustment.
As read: 4461.1 gal
